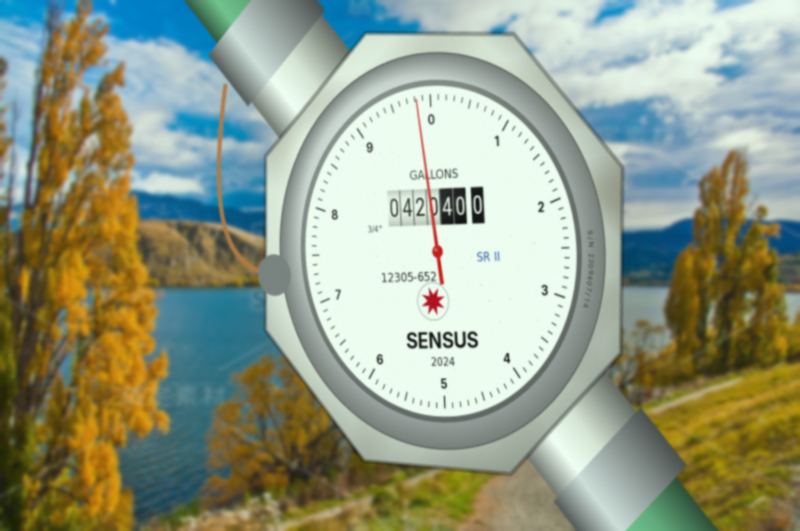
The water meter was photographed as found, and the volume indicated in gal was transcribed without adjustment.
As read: 420399.8 gal
